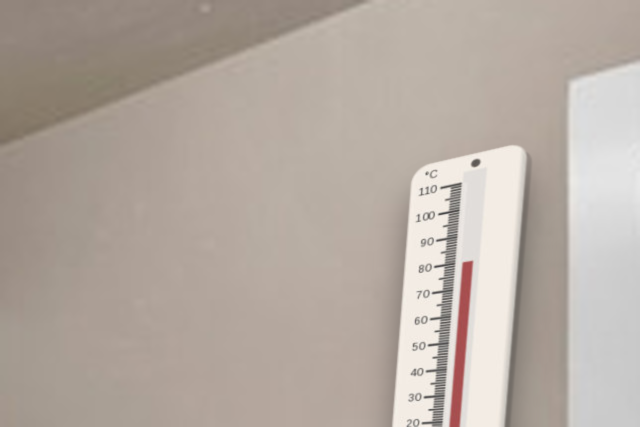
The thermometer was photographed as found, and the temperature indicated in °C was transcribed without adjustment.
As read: 80 °C
